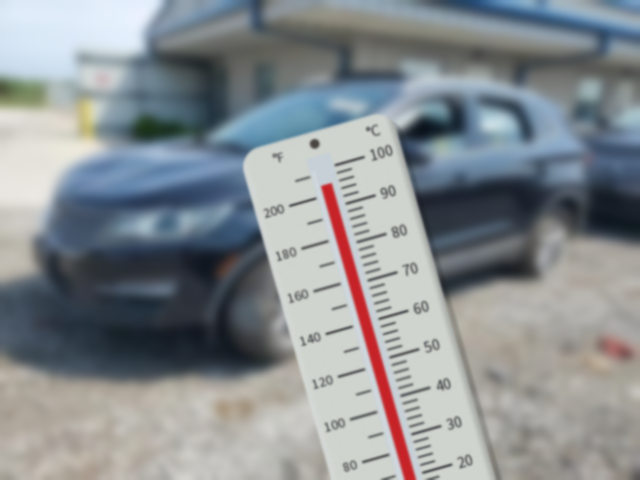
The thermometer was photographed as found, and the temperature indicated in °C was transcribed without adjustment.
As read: 96 °C
